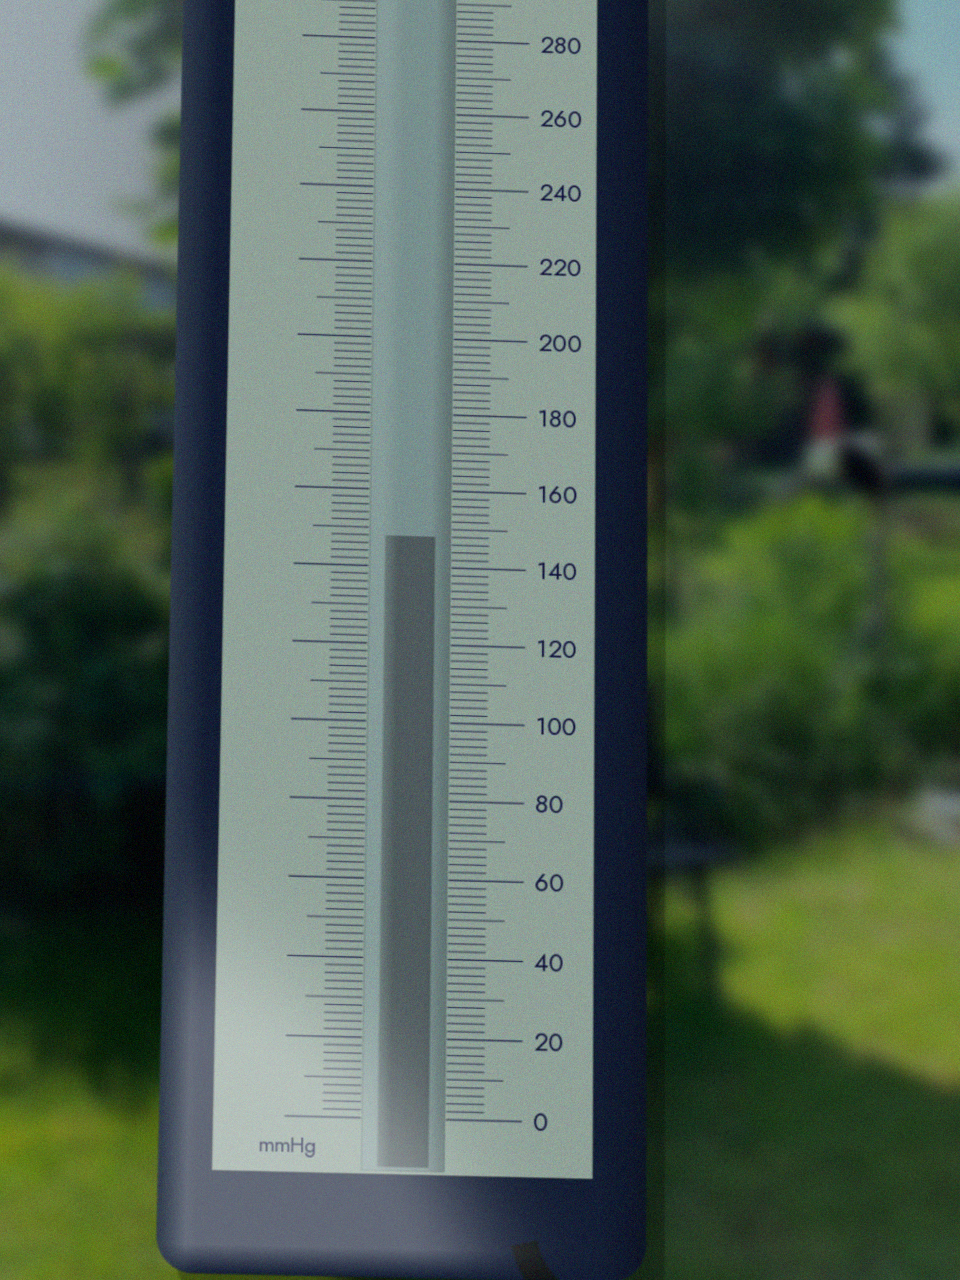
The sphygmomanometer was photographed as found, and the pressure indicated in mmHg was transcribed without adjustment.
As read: 148 mmHg
